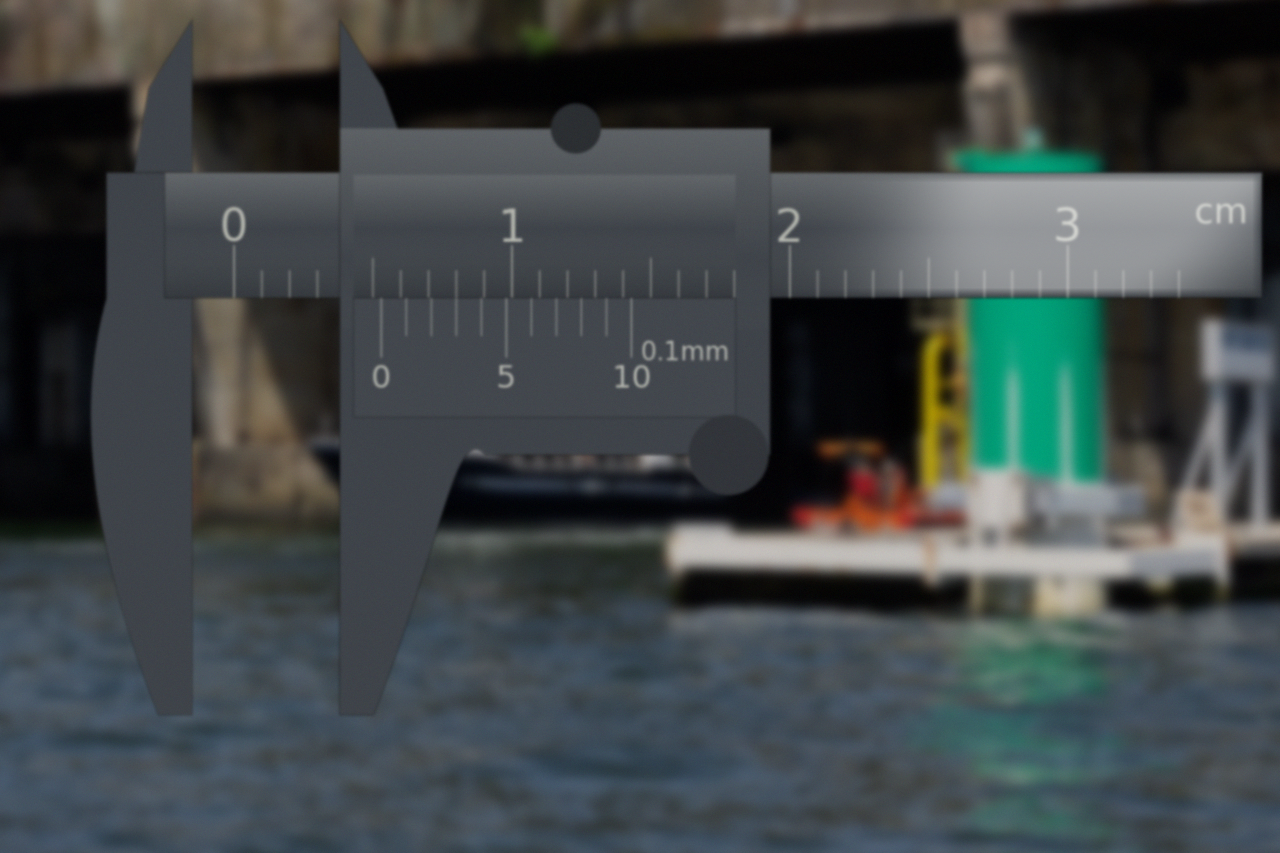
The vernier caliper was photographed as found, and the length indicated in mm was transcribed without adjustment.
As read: 5.3 mm
